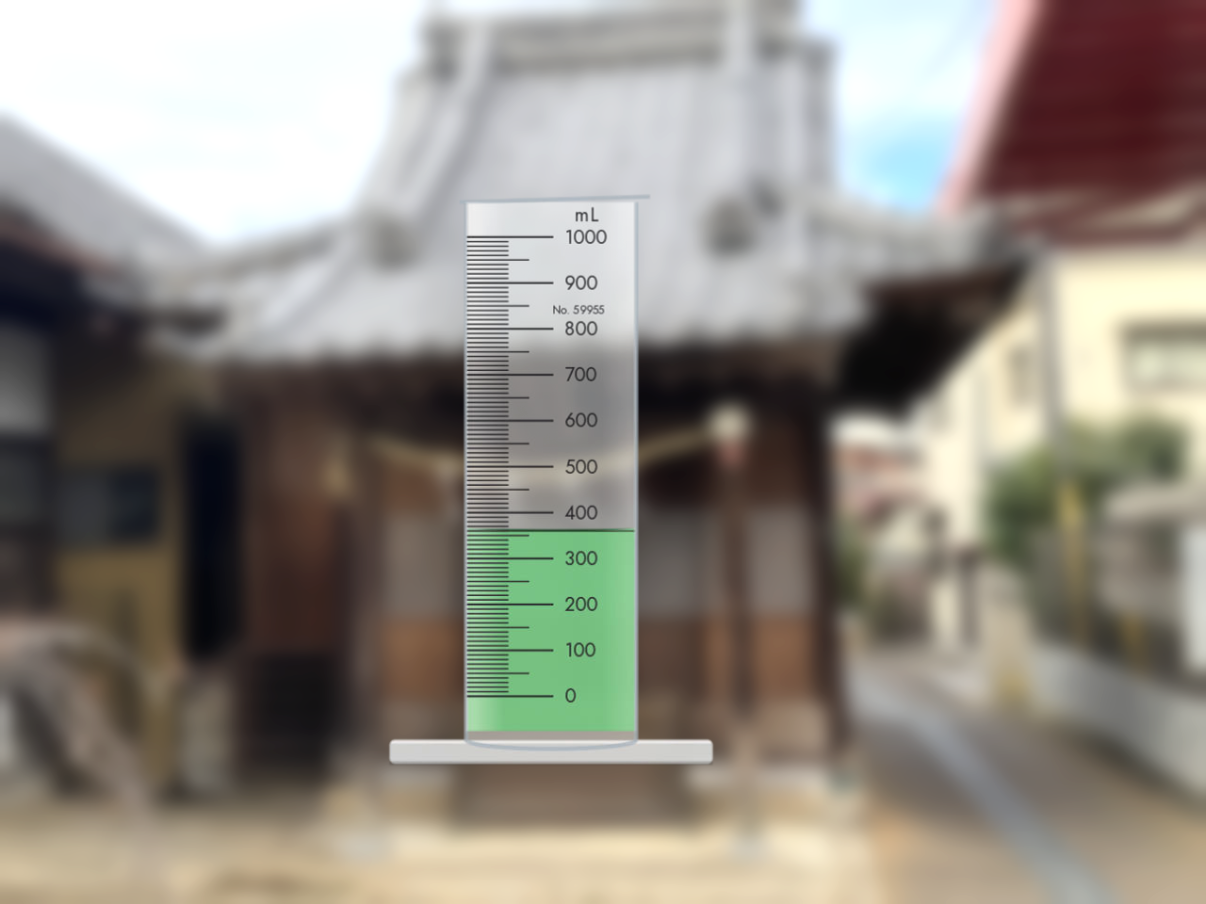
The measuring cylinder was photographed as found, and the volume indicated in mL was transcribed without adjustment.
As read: 360 mL
